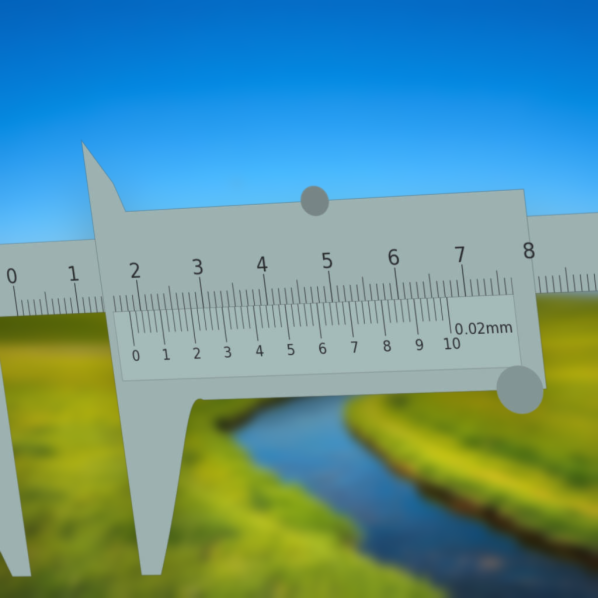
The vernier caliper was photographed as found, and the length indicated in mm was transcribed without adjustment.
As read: 18.2 mm
